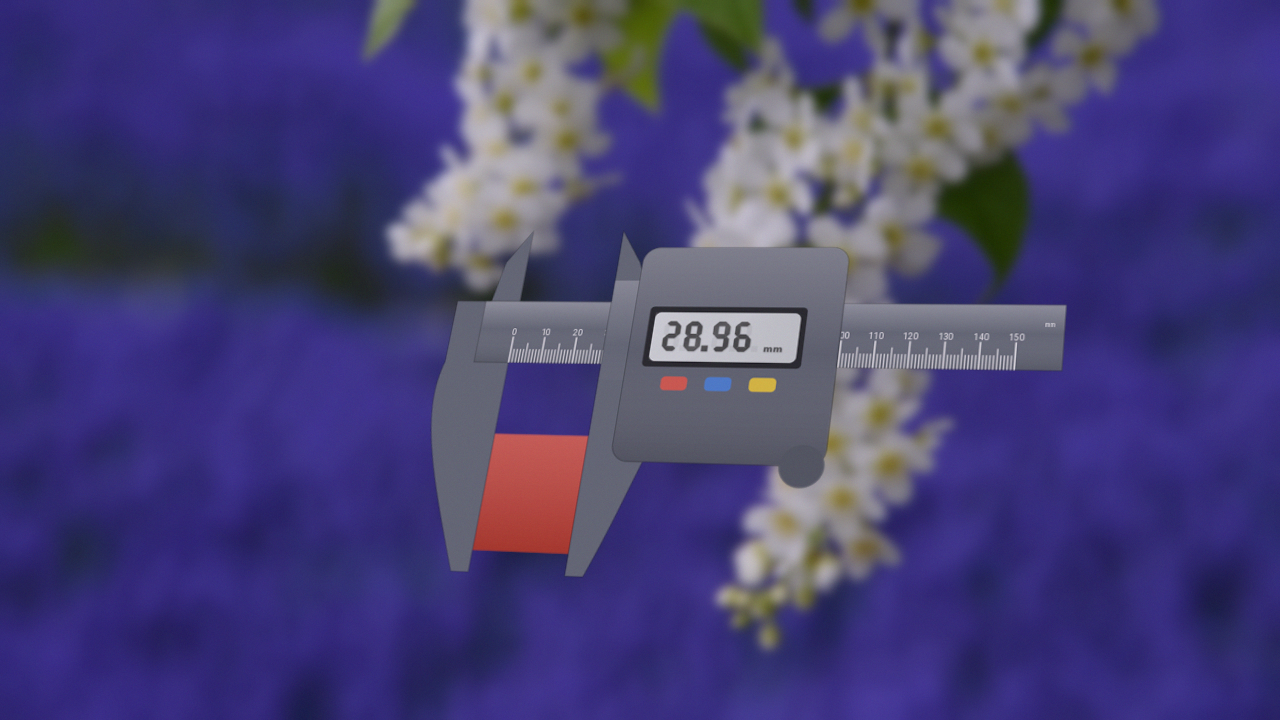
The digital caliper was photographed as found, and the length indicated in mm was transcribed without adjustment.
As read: 28.96 mm
